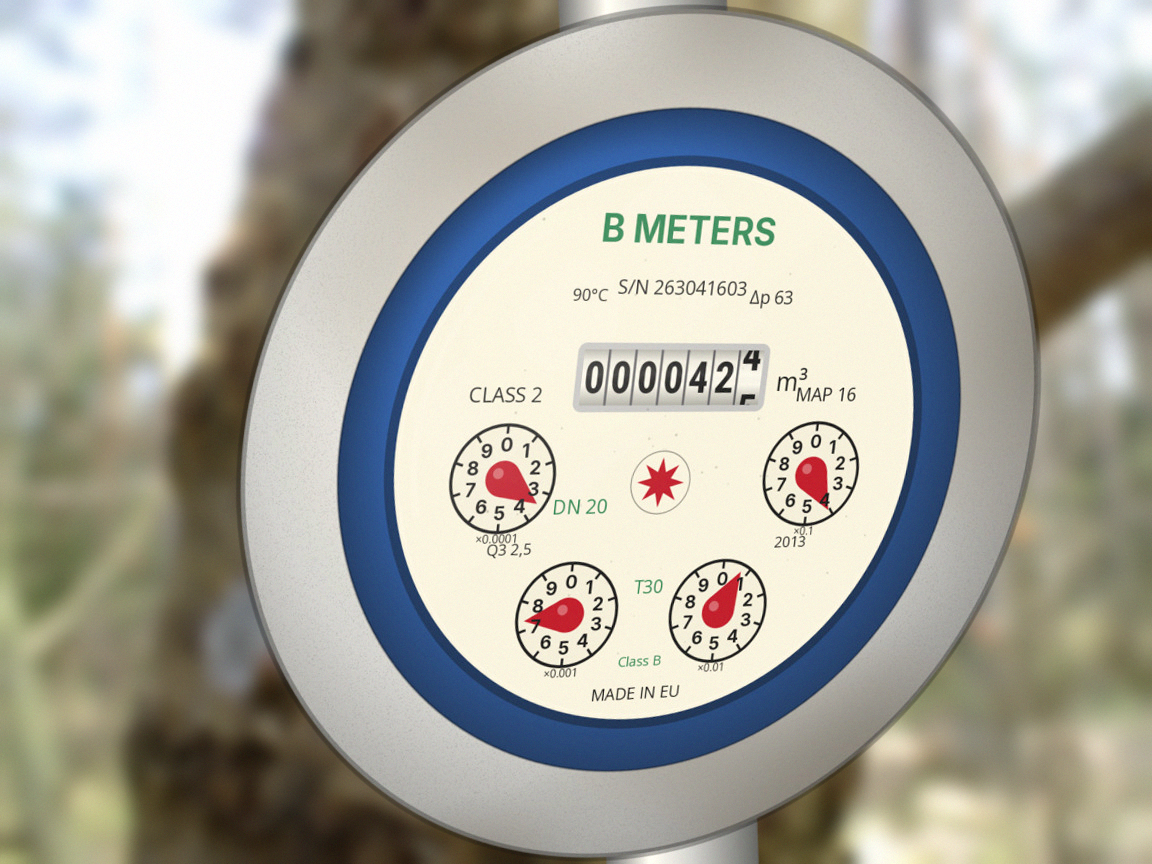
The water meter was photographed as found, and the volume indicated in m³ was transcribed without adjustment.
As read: 424.4073 m³
